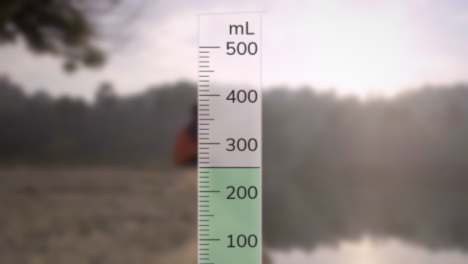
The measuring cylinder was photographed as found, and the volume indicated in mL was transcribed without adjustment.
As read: 250 mL
